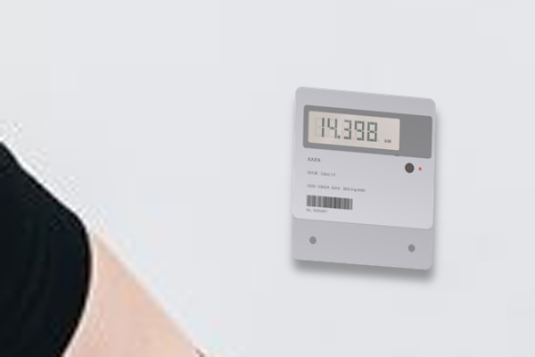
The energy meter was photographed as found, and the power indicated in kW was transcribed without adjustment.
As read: 14.398 kW
